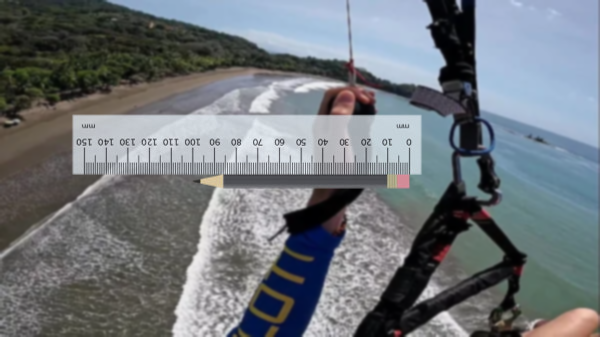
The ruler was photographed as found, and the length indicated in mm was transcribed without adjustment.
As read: 100 mm
